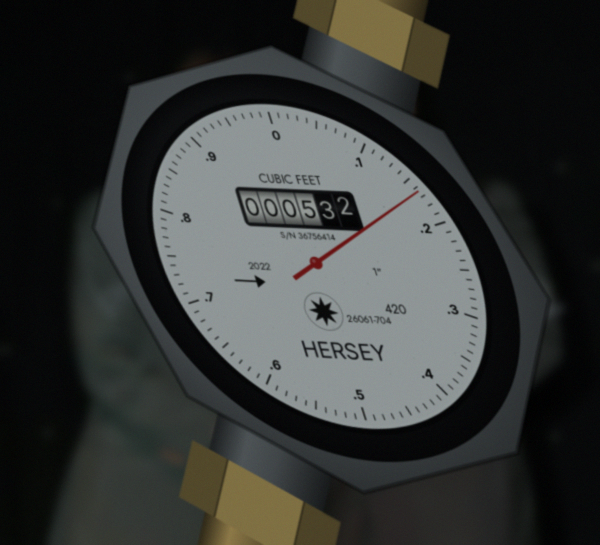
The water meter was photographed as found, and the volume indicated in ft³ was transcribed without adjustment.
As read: 532.16 ft³
